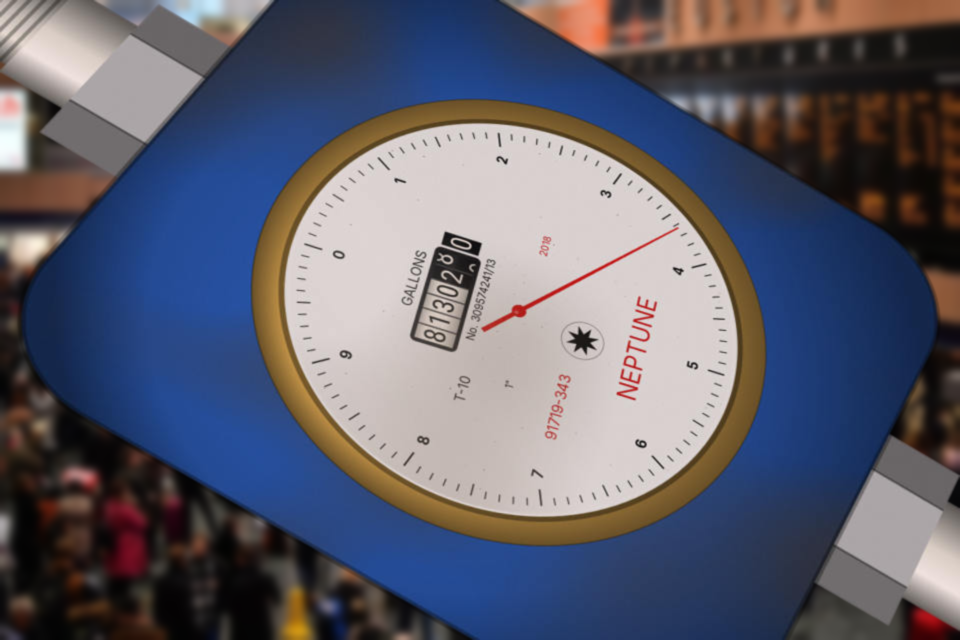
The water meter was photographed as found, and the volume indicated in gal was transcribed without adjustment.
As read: 8130283.6 gal
